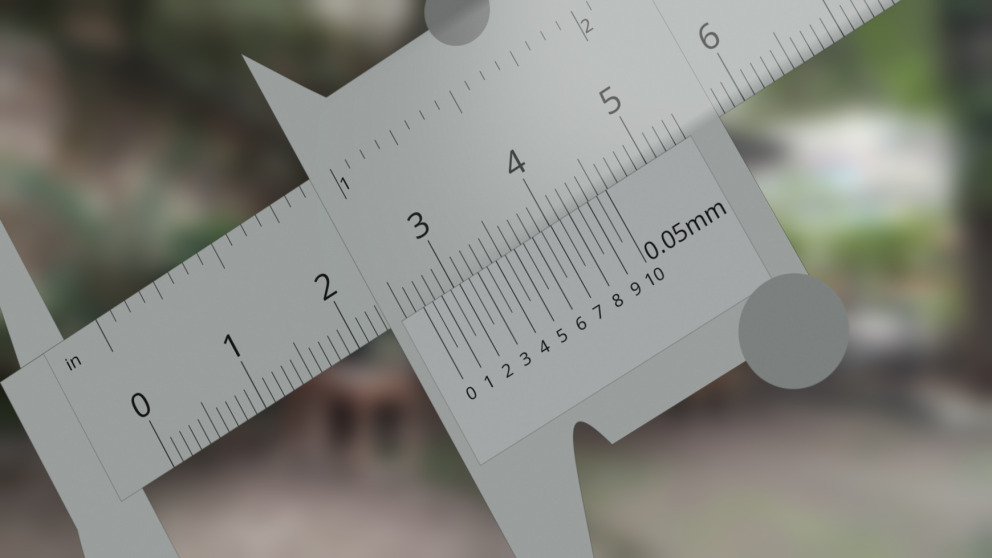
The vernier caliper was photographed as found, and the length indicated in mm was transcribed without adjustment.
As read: 26.8 mm
